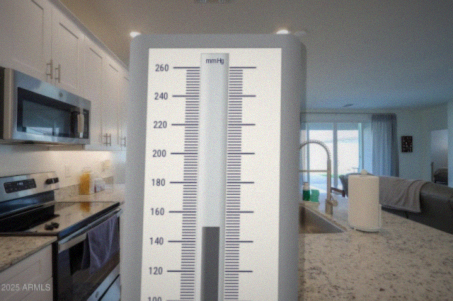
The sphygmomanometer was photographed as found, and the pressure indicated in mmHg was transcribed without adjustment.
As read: 150 mmHg
